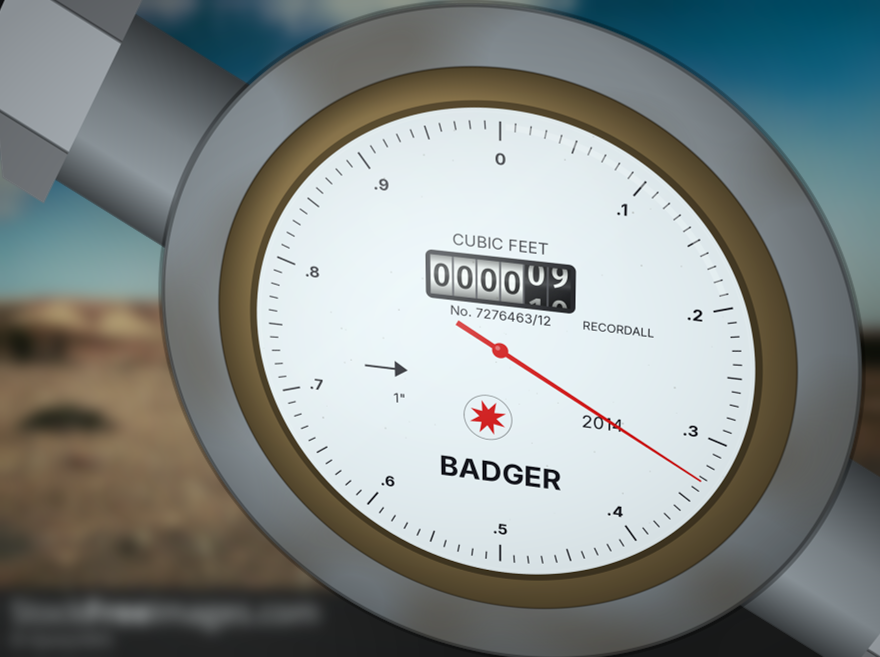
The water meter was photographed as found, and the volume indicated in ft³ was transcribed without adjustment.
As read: 9.33 ft³
